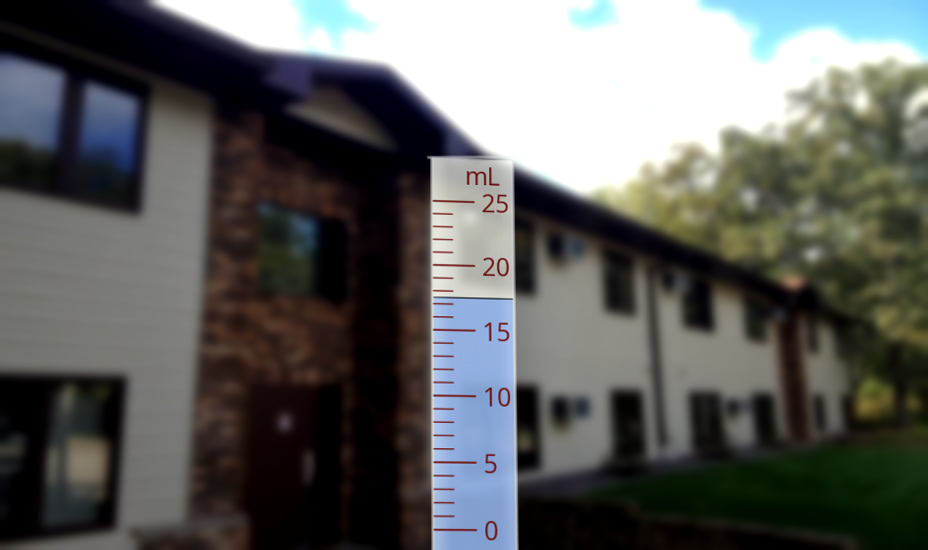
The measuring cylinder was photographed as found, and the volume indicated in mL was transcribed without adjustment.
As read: 17.5 mL
